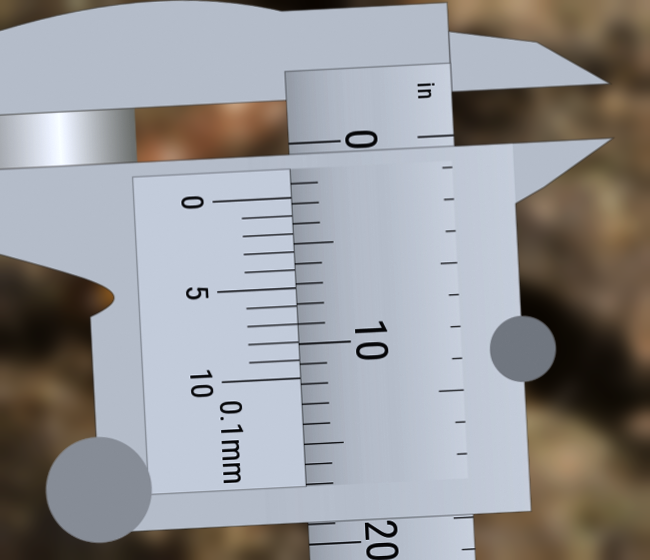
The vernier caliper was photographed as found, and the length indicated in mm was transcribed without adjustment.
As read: 2.7 mm
